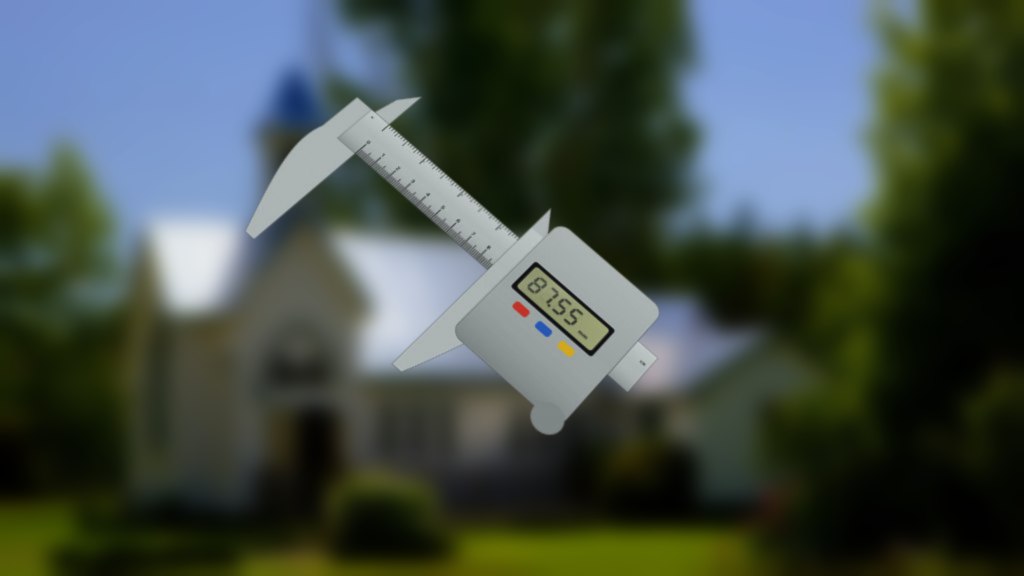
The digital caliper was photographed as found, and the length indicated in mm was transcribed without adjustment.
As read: 87.55 mm
